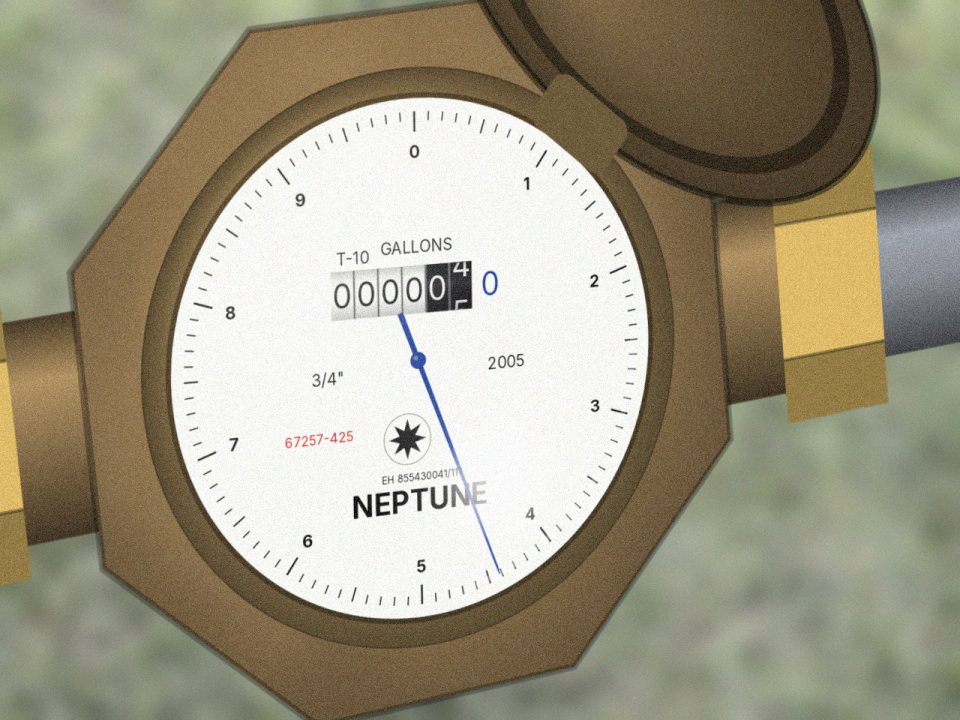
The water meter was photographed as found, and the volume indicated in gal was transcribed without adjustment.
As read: 44.4 gal
